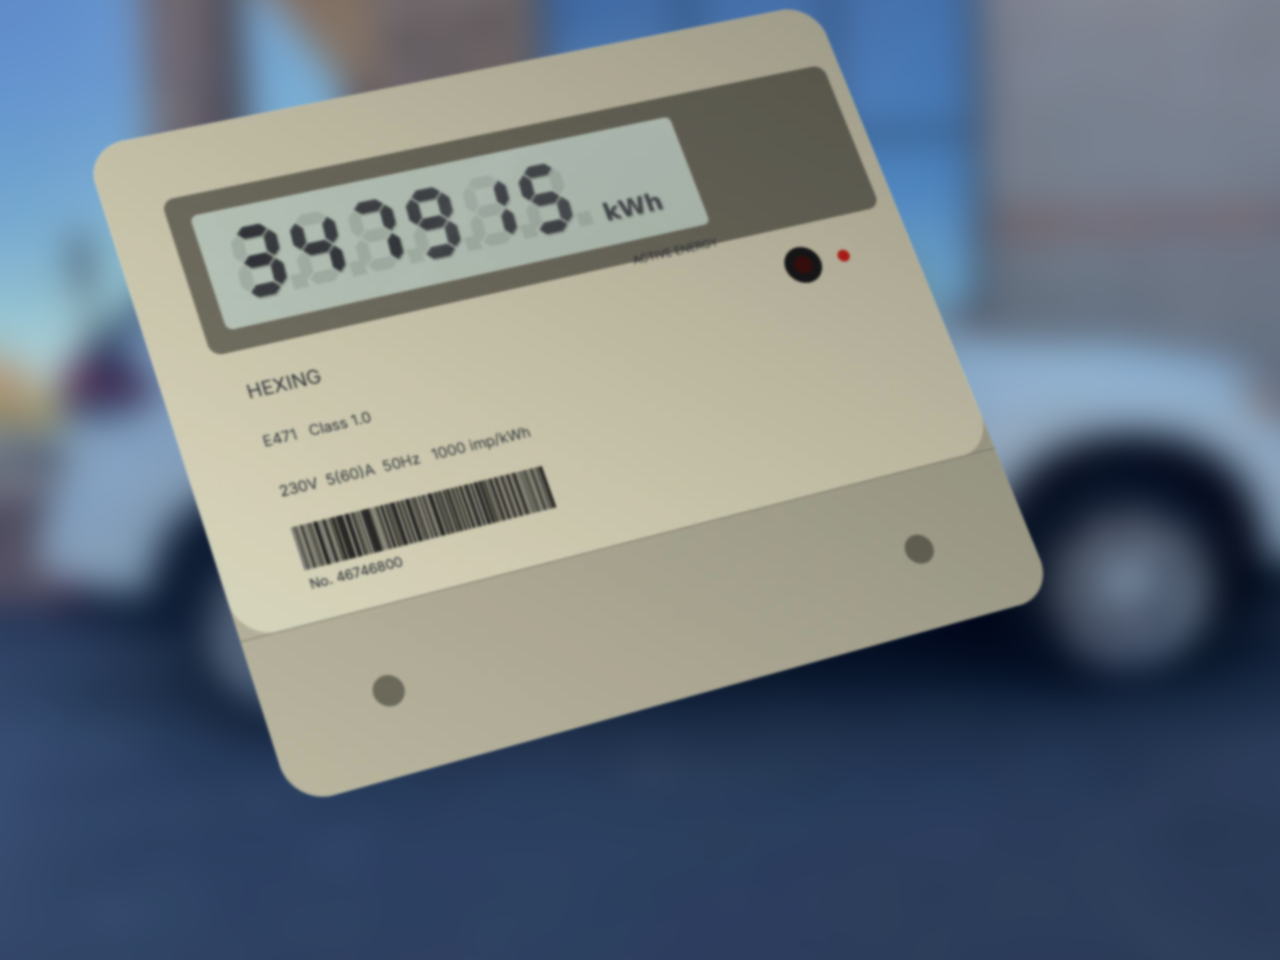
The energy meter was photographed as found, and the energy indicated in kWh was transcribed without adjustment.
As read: 347915 kWh
